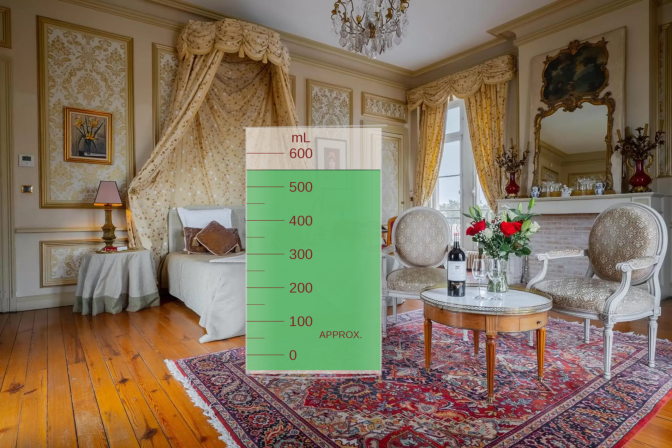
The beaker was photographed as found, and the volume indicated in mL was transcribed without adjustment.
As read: 550 mL
